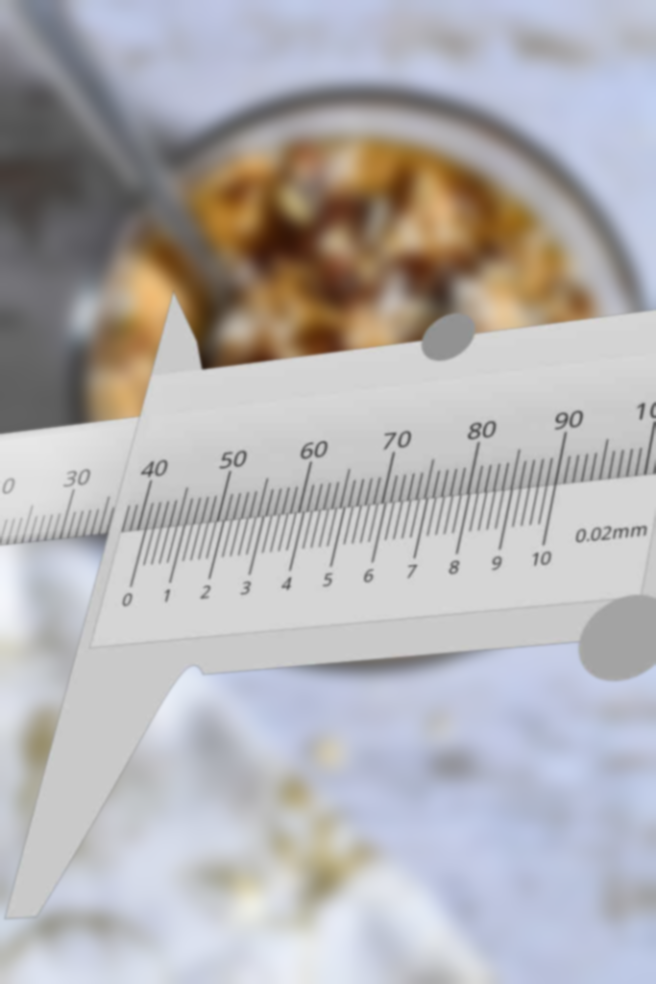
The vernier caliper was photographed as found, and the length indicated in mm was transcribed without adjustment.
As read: 41.0 mm
